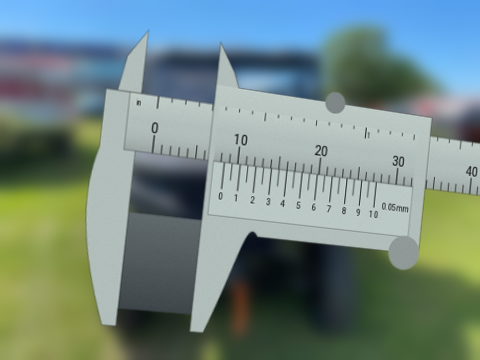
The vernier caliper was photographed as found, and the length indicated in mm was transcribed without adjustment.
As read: 8.4 mm
